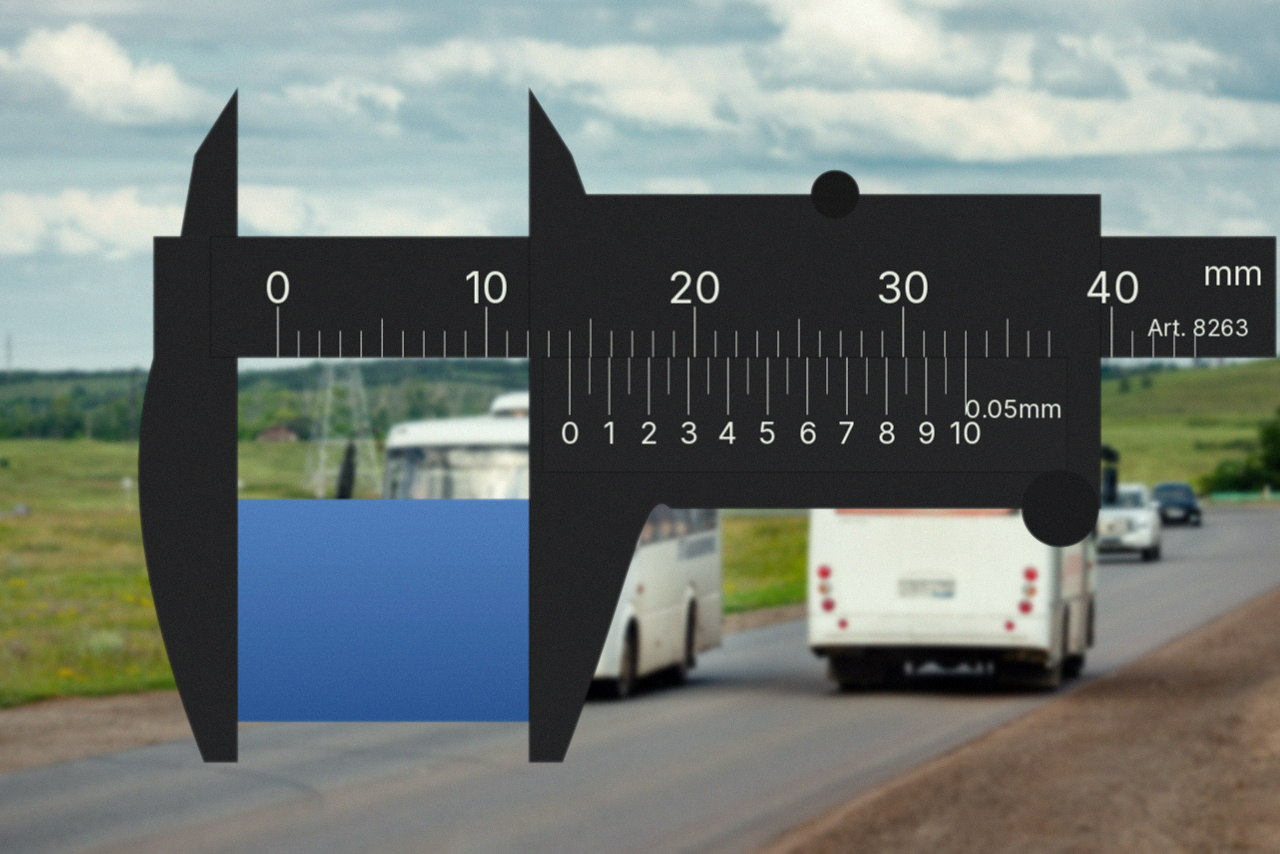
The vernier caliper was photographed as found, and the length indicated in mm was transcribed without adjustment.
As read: 14.0 mm
